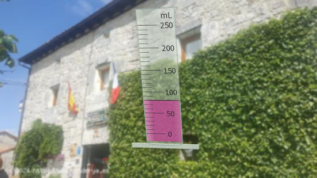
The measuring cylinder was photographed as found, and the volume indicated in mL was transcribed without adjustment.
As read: 80 mL
